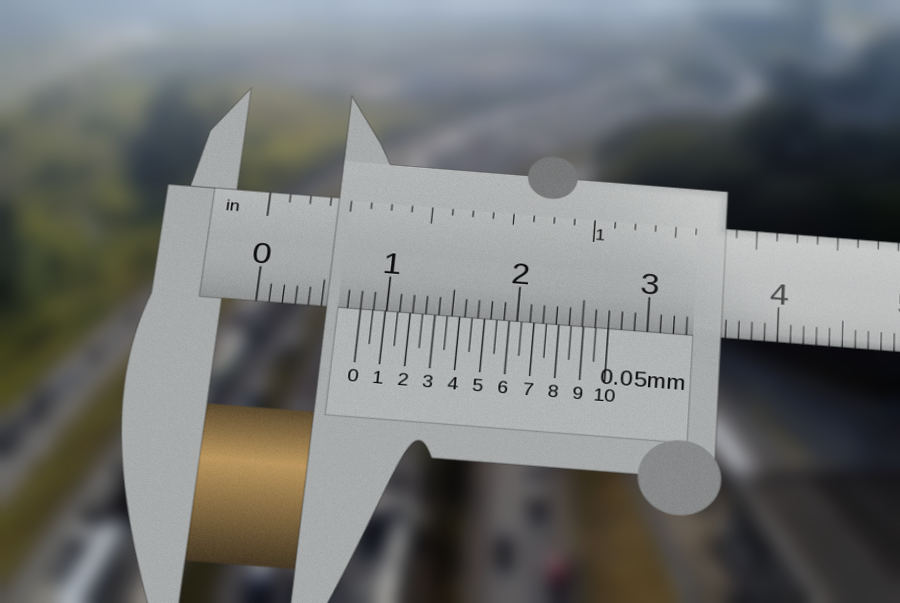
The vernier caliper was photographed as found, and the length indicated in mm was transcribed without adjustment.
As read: 8.0 mm
